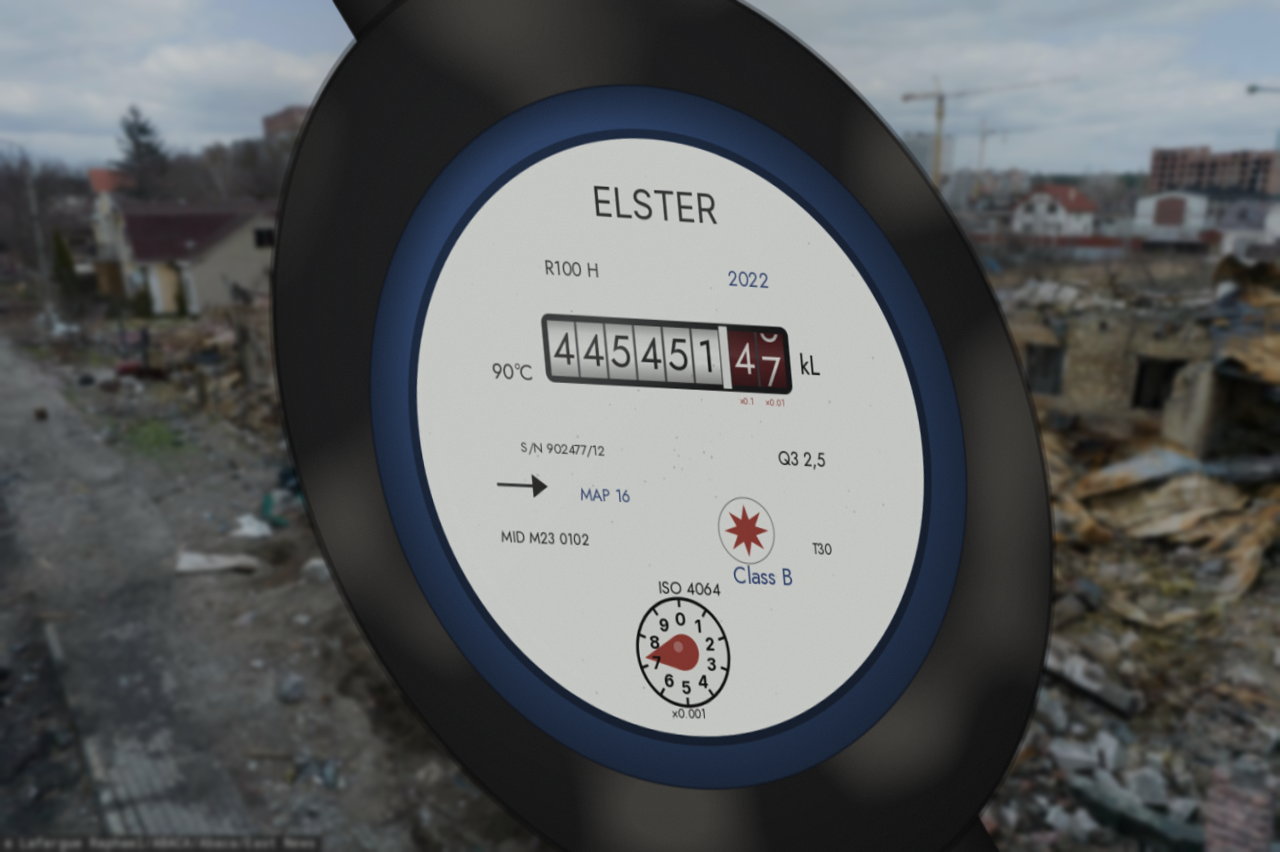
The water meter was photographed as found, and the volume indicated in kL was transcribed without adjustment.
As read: 445451.467 kL
